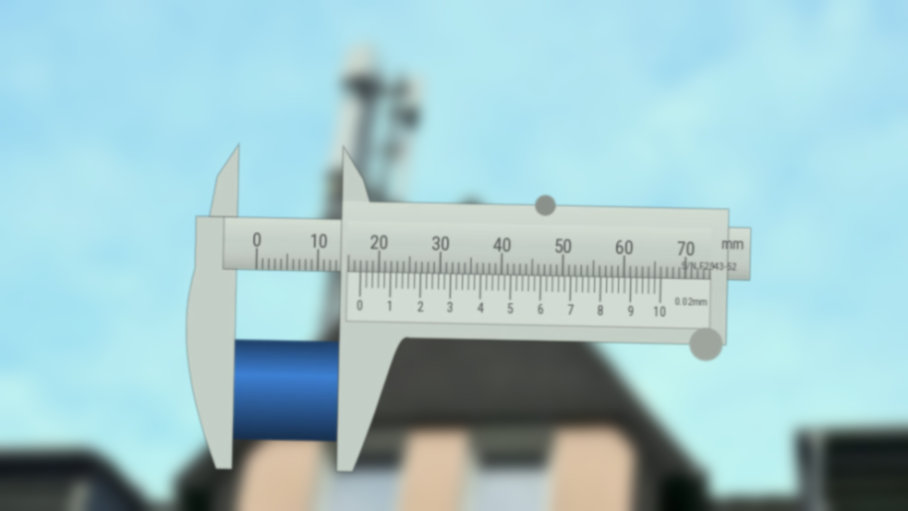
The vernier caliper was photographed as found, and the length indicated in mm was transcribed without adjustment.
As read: 17.0 mm
